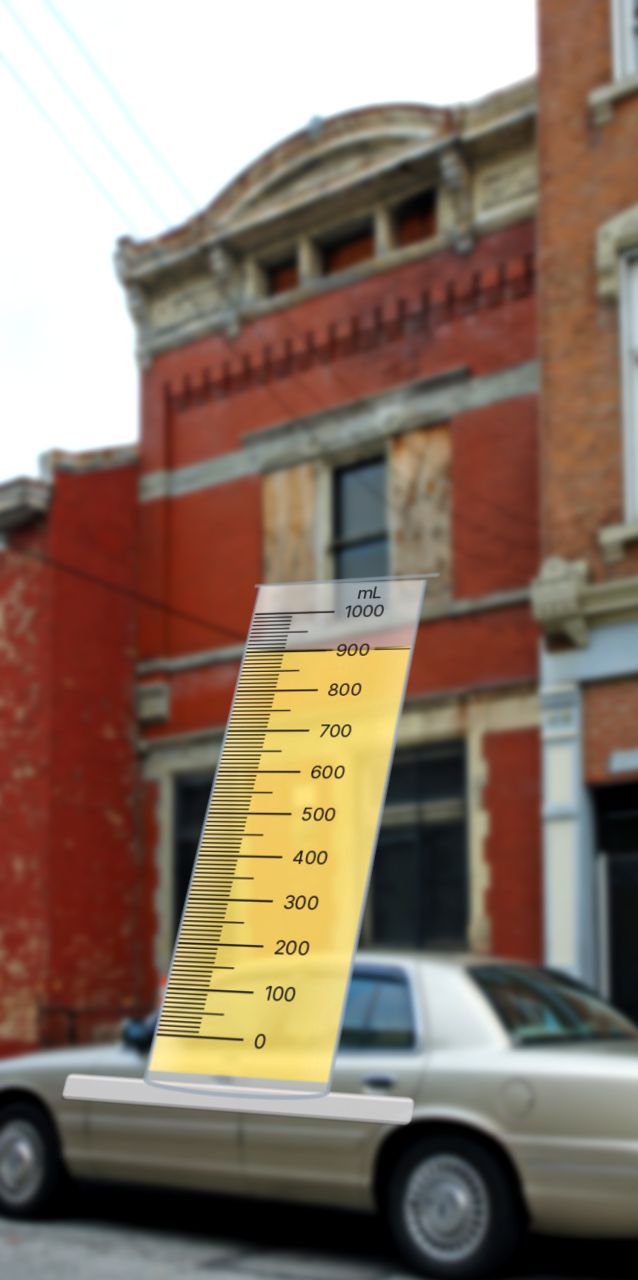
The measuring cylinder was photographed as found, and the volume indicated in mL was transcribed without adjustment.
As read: 900 mL
